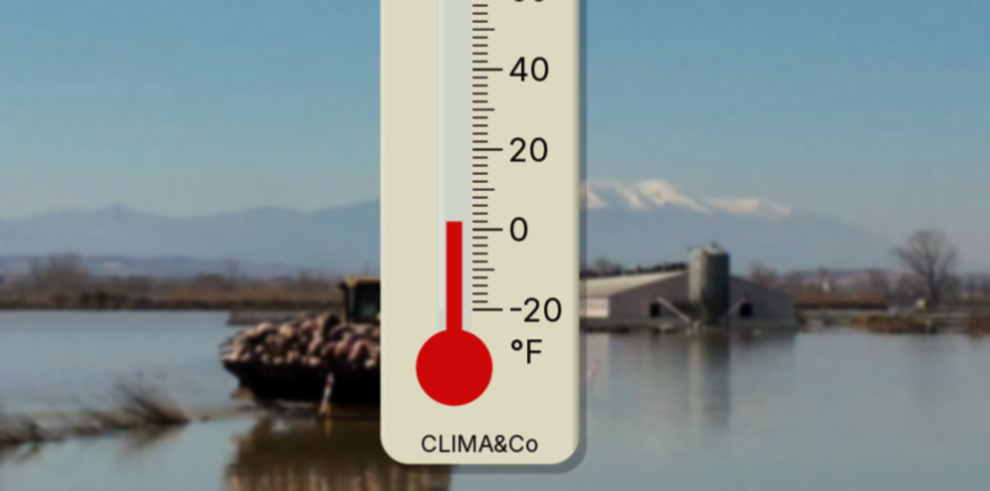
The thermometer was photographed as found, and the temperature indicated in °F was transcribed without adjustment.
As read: 2 °F
